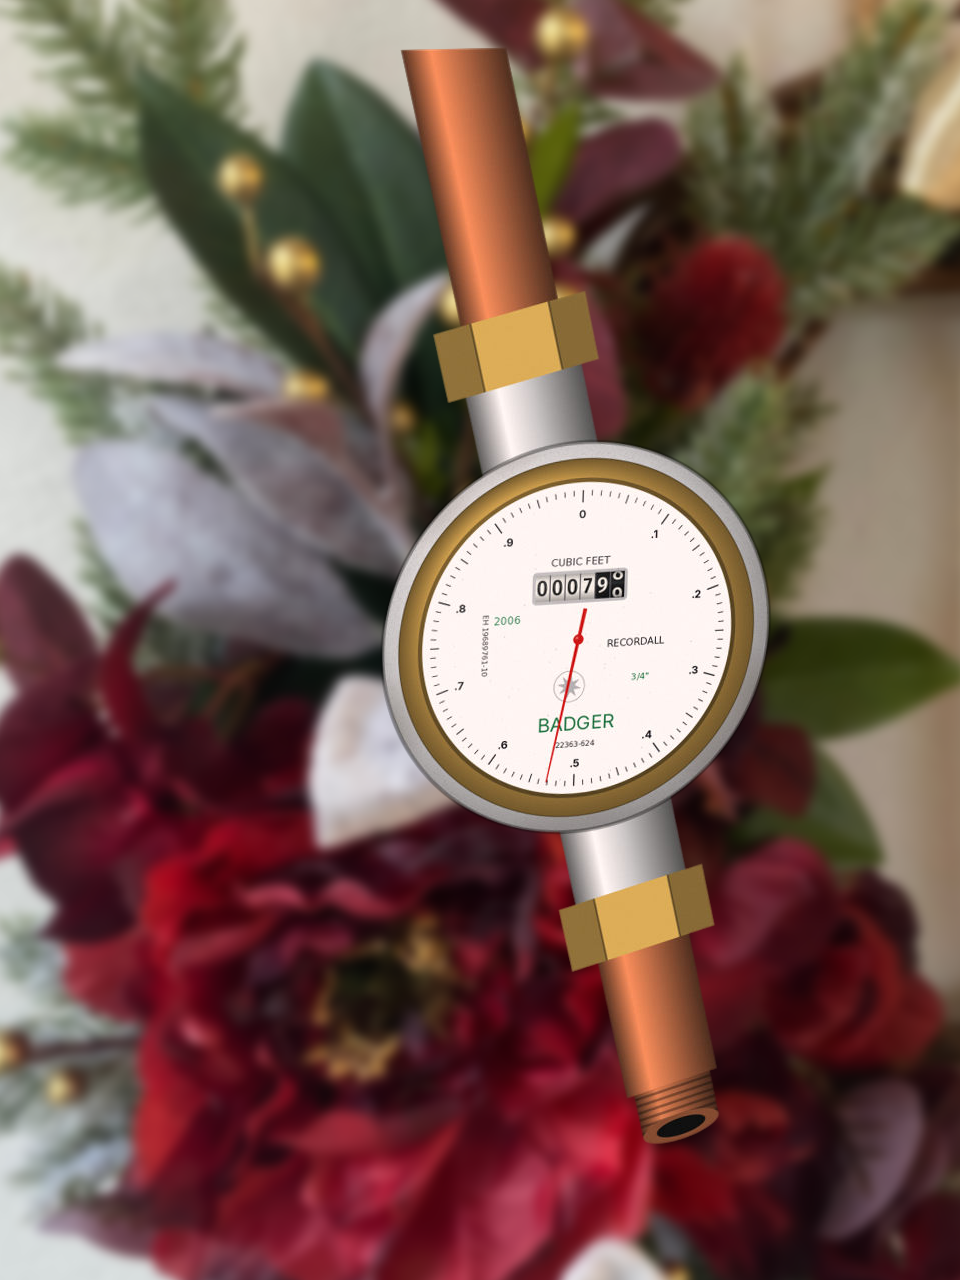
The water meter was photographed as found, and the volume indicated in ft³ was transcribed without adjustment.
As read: 798.53 ft³
